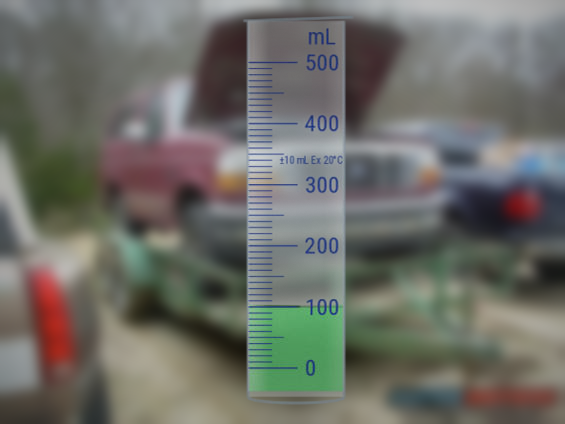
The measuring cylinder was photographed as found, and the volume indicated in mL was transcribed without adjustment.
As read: 100 mL
